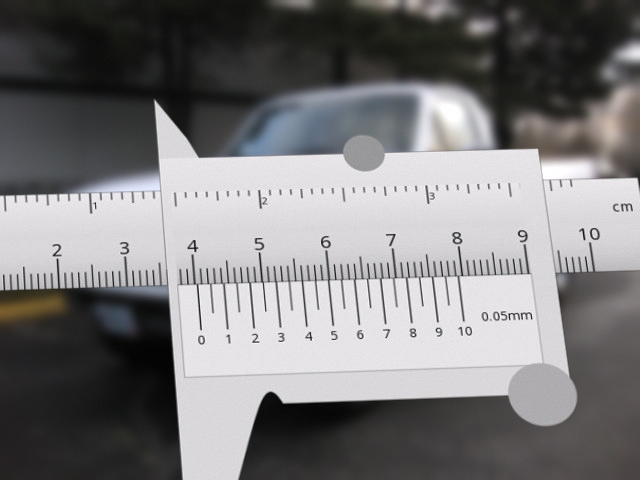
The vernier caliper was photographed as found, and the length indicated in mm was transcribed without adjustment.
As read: 40.4 mm
